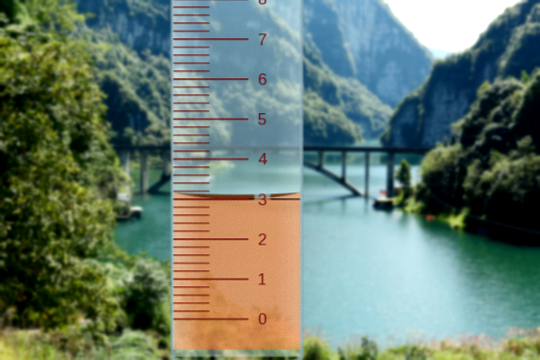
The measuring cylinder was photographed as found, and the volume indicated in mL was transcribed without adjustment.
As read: 3 mL
